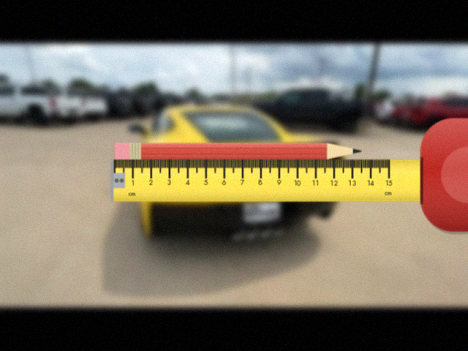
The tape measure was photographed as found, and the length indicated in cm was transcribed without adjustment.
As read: 13.5 cm
